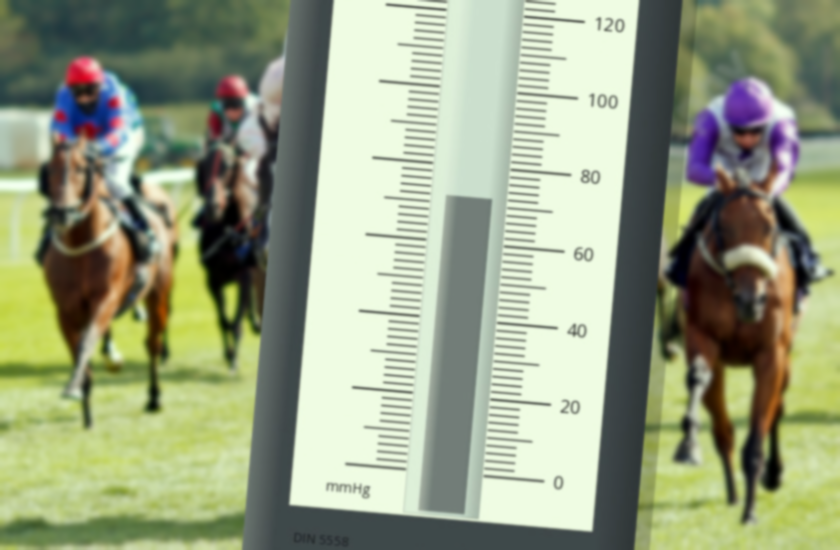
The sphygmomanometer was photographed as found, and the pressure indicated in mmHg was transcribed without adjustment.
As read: 72 mmHg
